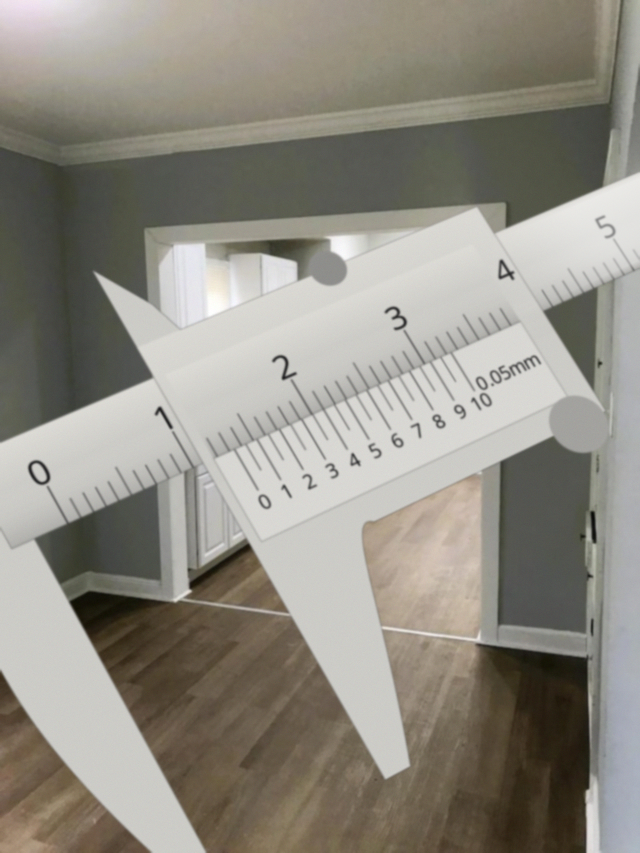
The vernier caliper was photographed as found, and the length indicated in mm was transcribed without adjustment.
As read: 13.4 mm
